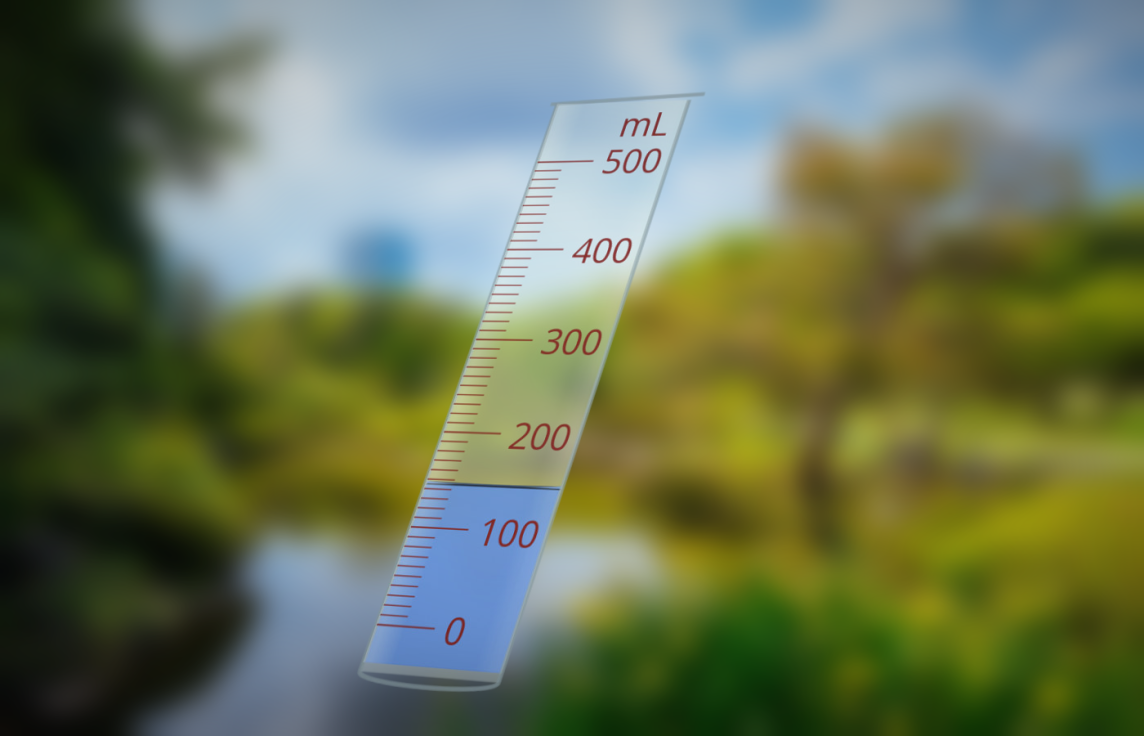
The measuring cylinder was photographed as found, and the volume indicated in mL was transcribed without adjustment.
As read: 145 mL
